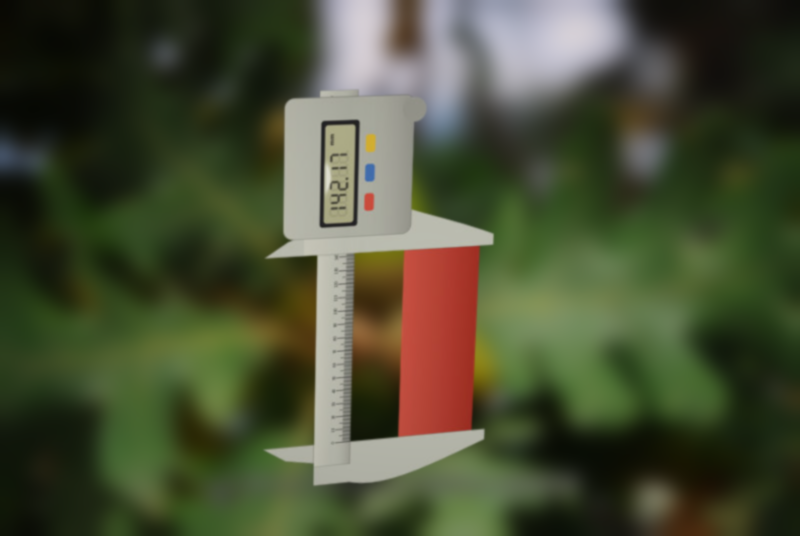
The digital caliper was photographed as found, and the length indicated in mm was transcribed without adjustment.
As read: 142.17 mm
